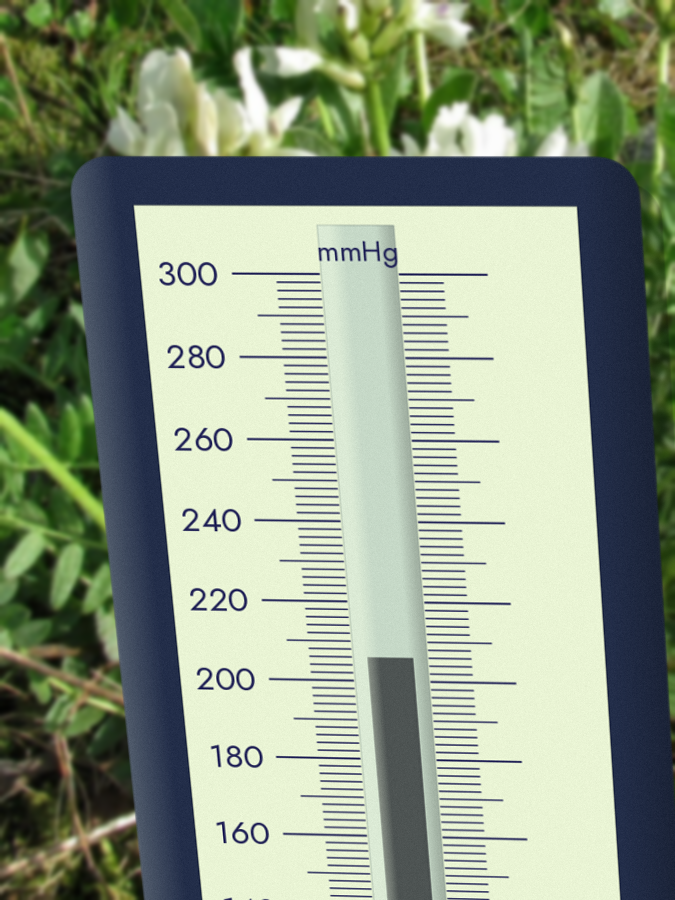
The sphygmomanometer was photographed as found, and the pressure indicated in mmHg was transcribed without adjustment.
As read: 206 mmHg
